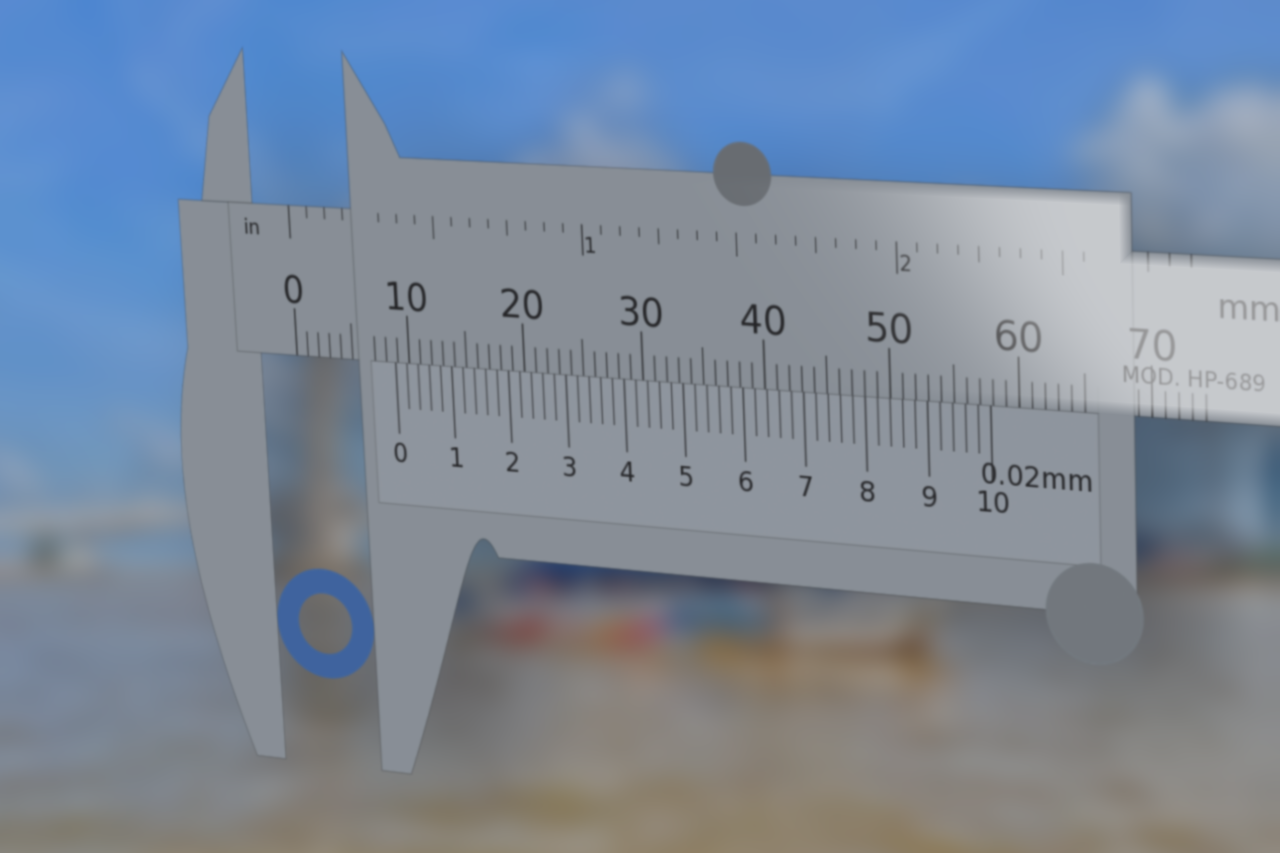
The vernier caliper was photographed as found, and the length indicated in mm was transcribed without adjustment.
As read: 8.8 mm
